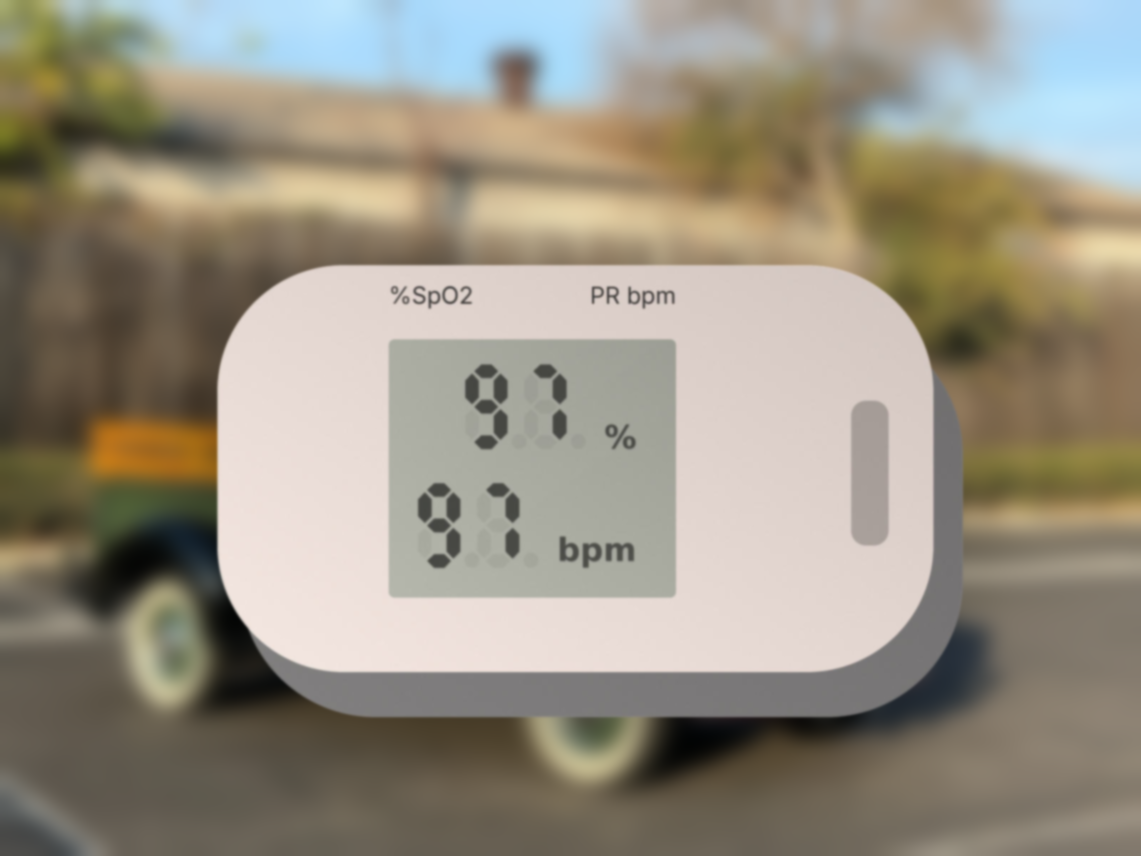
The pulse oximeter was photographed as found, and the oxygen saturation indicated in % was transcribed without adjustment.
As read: 97 %
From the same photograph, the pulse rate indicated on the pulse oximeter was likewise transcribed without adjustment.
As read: 97 bpm
